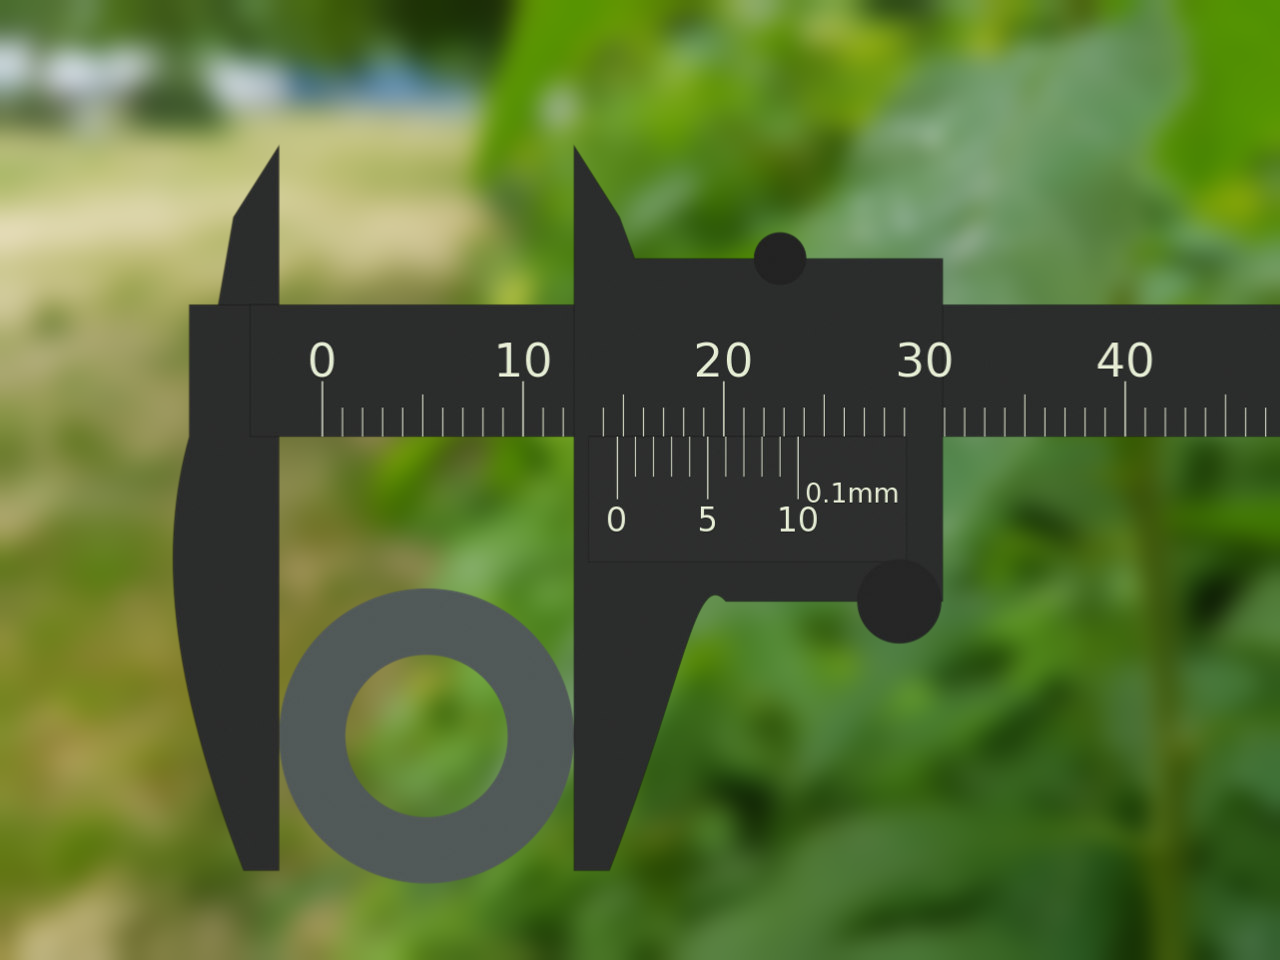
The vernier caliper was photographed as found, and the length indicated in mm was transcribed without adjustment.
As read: 14.7 mm
